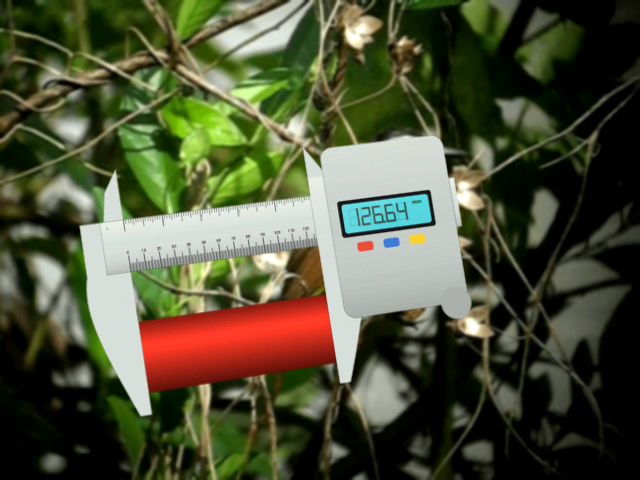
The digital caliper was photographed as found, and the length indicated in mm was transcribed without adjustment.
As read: 126.64 mm
